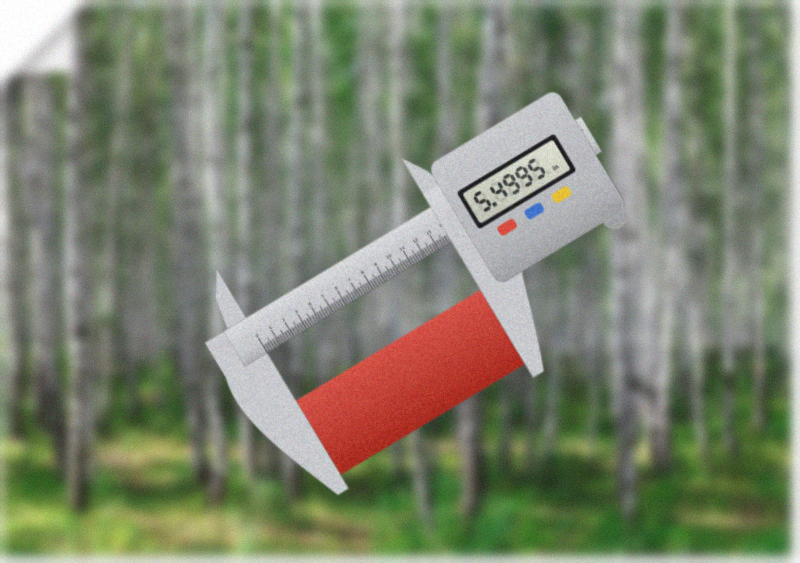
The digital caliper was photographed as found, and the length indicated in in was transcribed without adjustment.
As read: 5.4995 in
